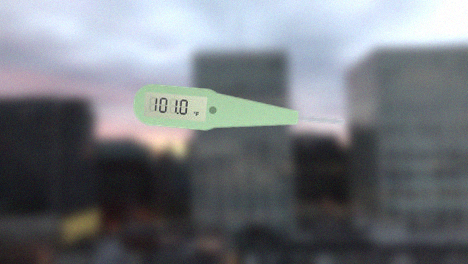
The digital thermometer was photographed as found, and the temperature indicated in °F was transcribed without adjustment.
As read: 101.0 °F
